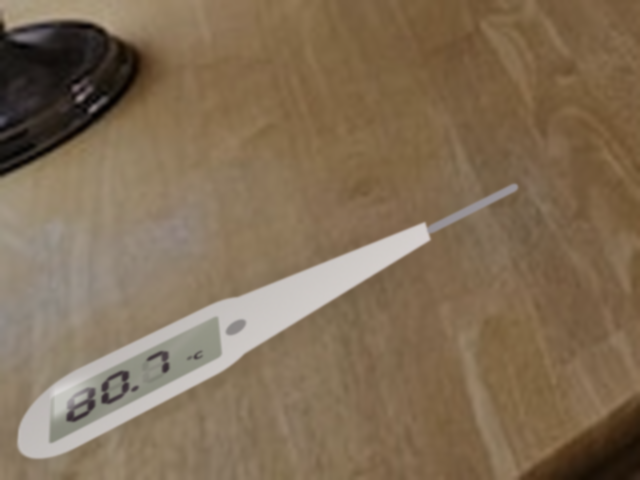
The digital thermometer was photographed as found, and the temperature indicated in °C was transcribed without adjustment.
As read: 80.7 °C
